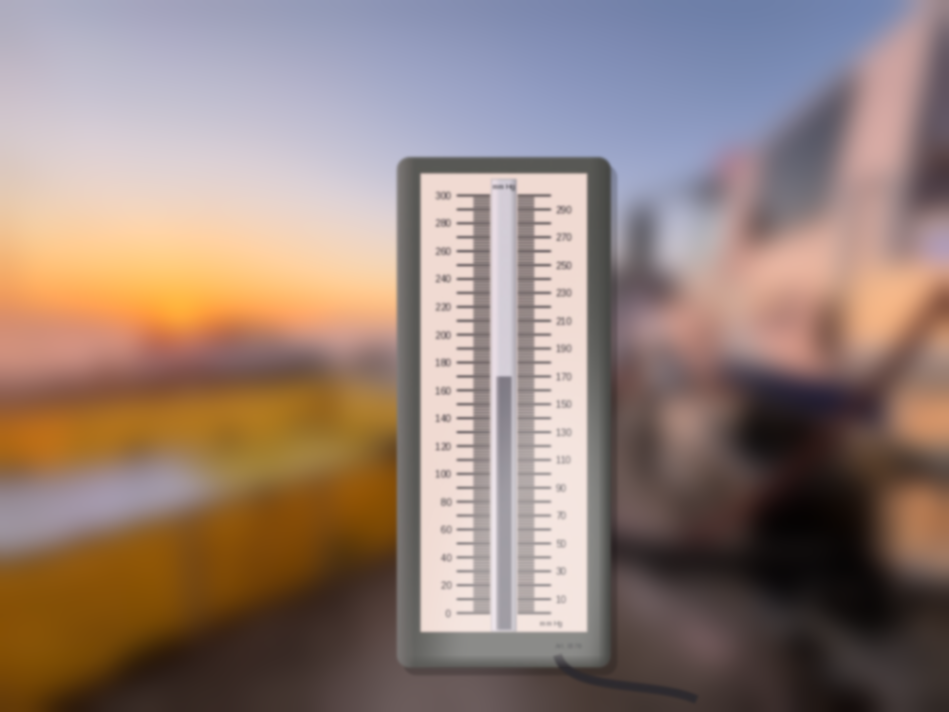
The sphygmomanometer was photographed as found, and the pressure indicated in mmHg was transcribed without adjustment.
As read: 170 mmHg
